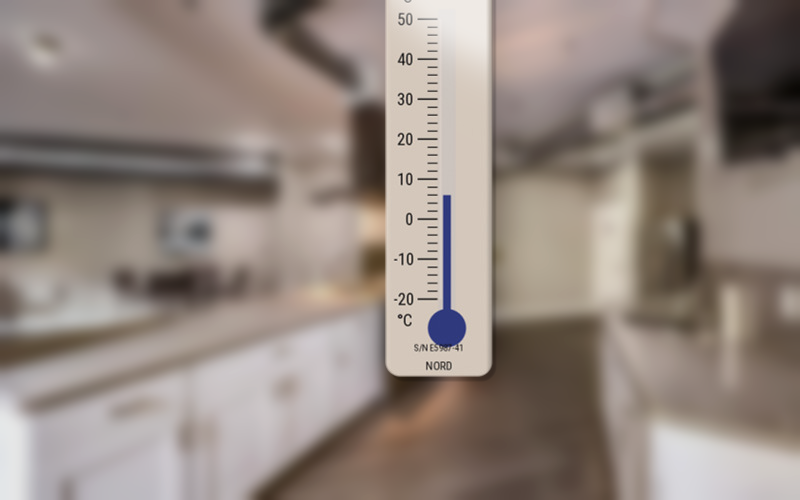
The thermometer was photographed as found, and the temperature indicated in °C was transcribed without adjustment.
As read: 6 °C
